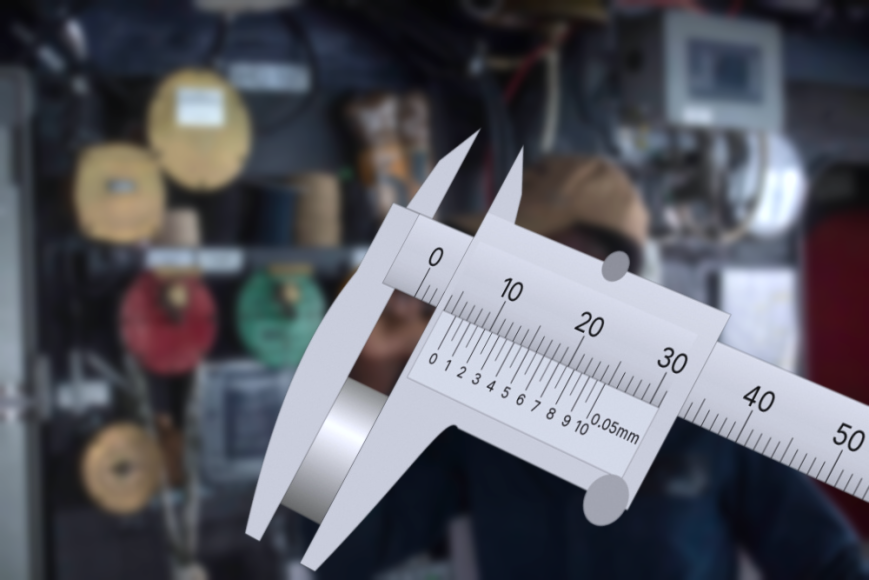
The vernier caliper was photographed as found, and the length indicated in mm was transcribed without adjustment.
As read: 5.6 mm
